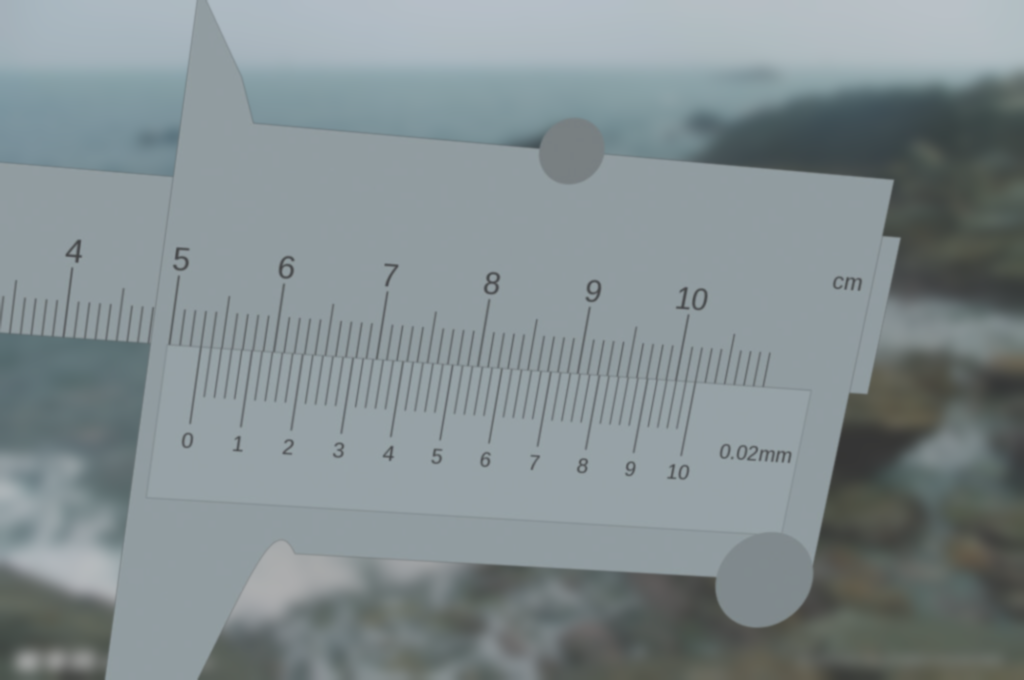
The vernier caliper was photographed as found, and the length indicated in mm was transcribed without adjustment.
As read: 53.0 mm
